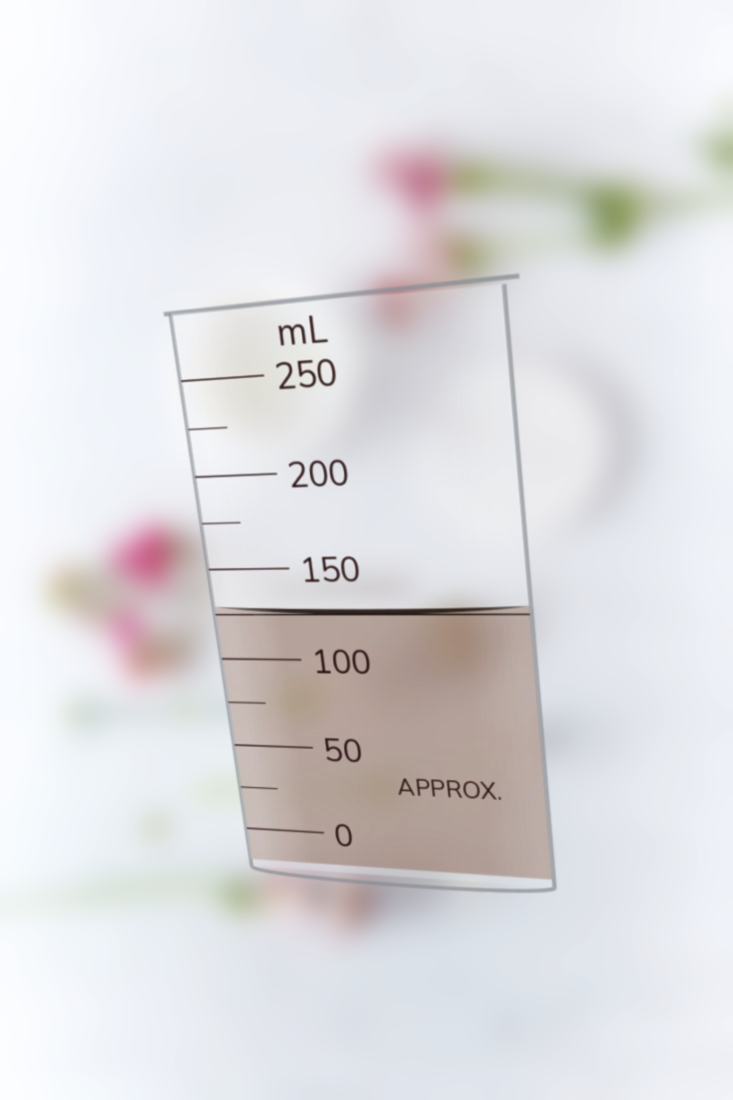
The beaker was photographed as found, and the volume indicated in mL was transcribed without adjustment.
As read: 125 mL
